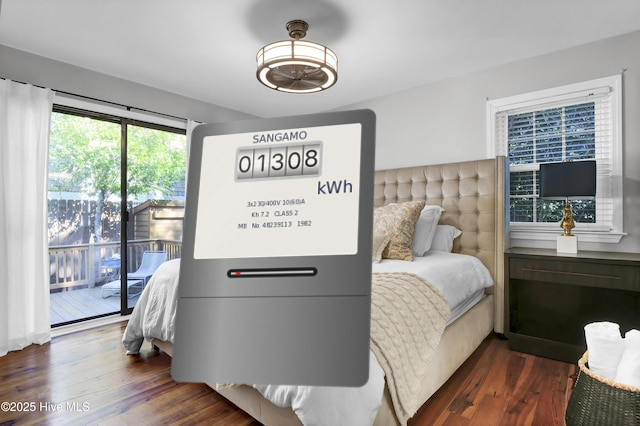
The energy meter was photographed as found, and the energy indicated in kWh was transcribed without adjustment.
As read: 1308 kWh
